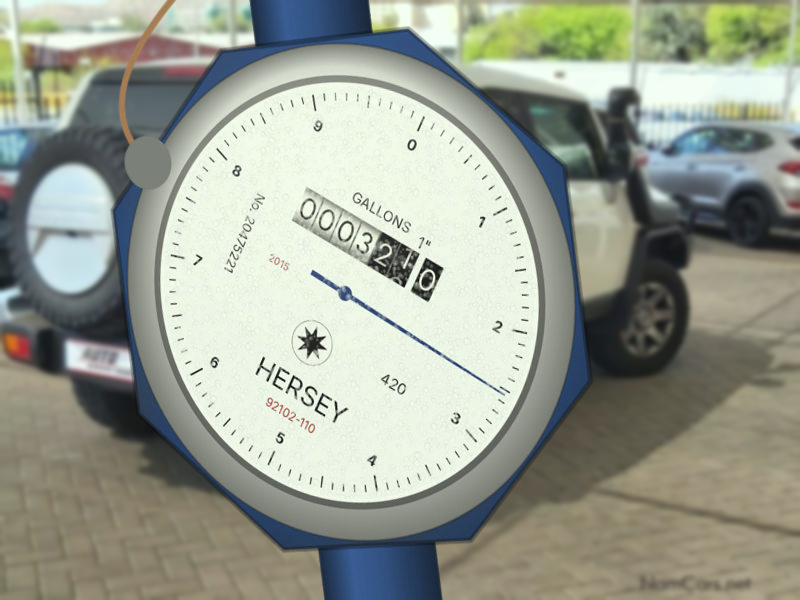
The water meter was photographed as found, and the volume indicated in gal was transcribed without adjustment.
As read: 3212.5 gal
